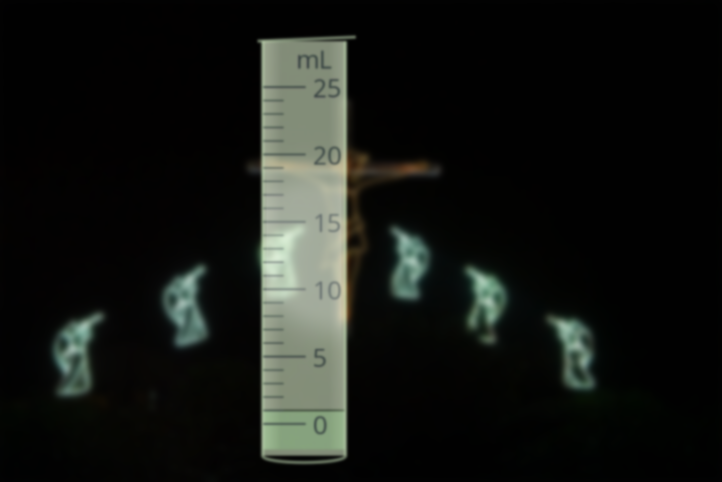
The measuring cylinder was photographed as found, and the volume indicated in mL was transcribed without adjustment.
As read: 1 mL
